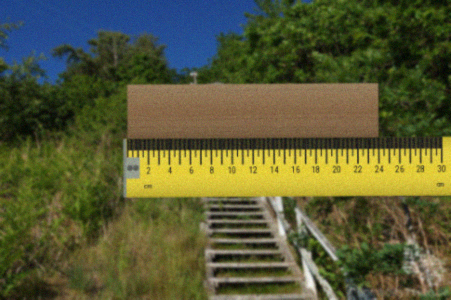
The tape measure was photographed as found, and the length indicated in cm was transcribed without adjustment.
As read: 24 cm
